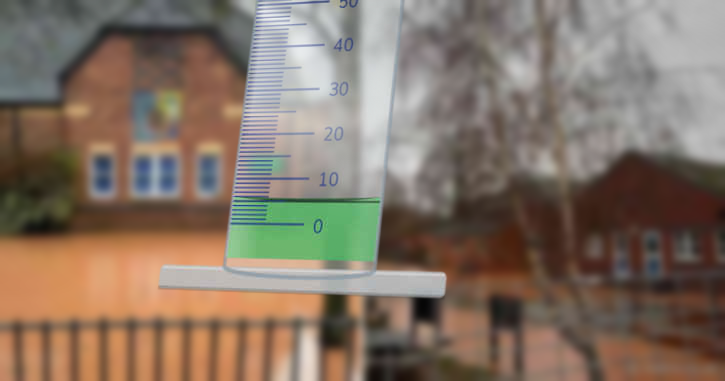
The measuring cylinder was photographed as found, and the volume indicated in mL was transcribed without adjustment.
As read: 5 mL
